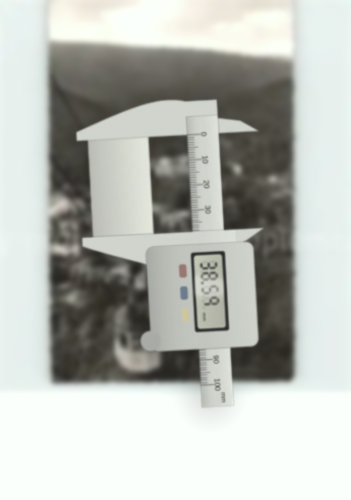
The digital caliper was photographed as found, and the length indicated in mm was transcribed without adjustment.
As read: 38.59 mm
